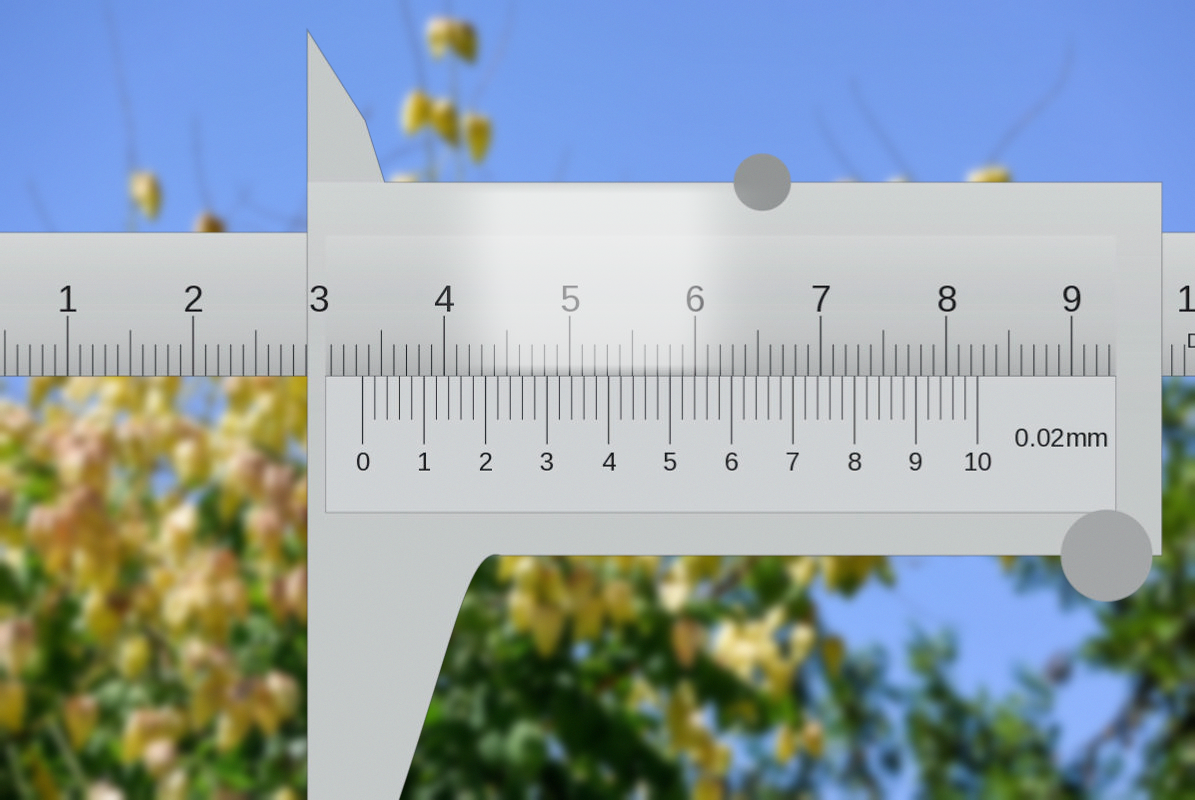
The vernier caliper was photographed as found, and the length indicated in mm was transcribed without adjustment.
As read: 33.5 mm
